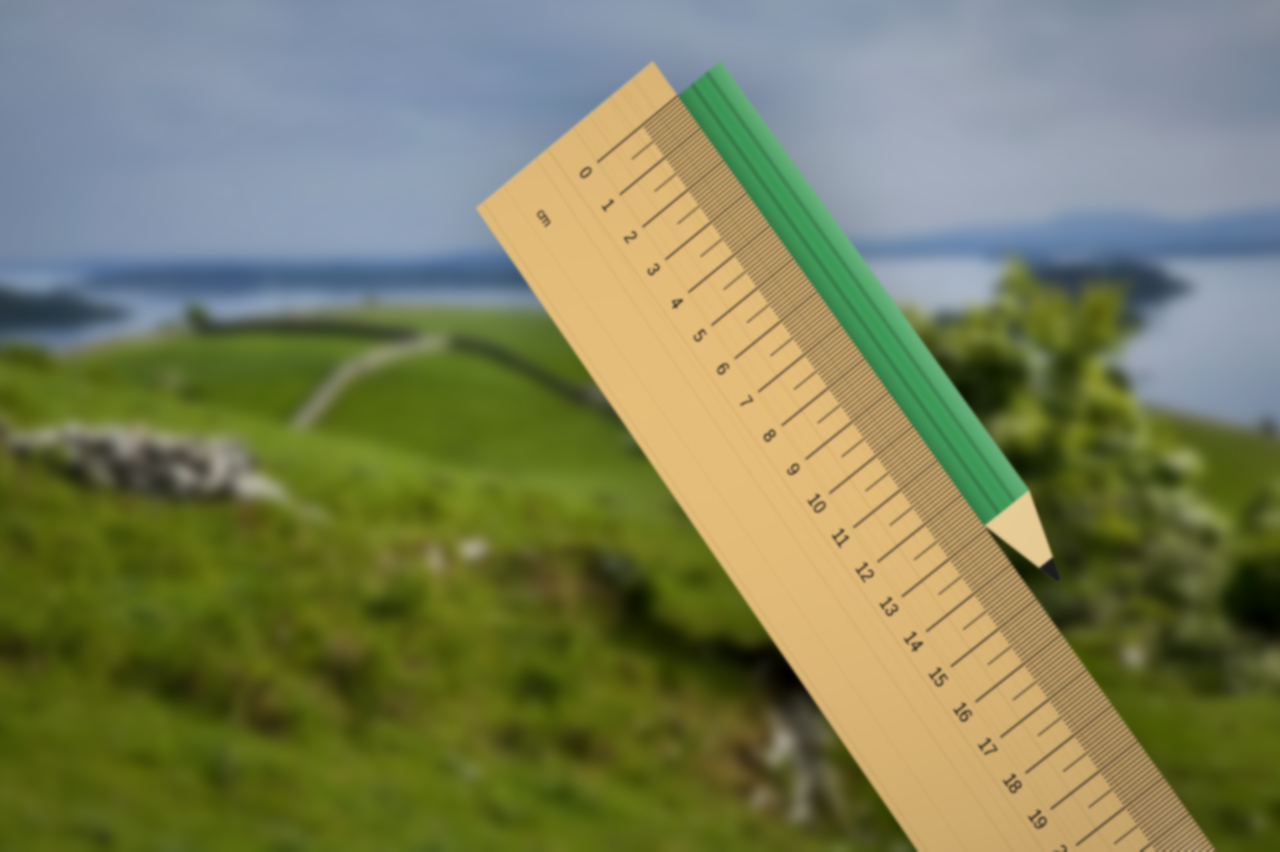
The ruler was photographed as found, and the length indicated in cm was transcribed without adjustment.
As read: 15 cm
